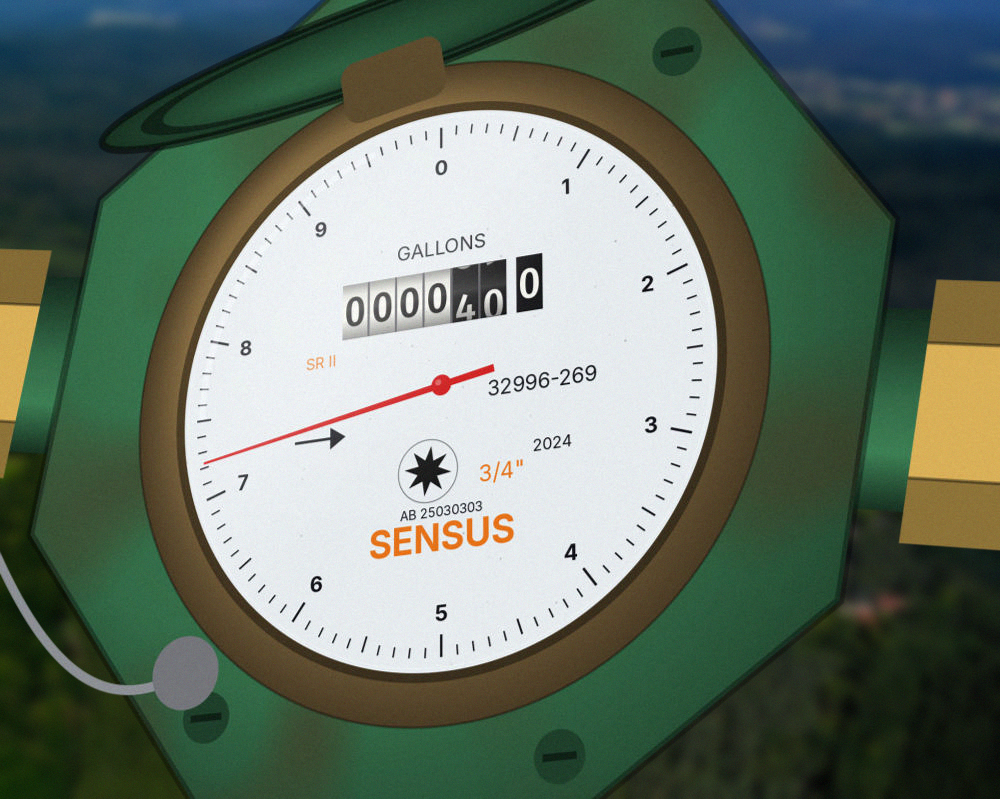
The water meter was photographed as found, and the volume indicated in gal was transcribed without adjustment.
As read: 397.2 gal
